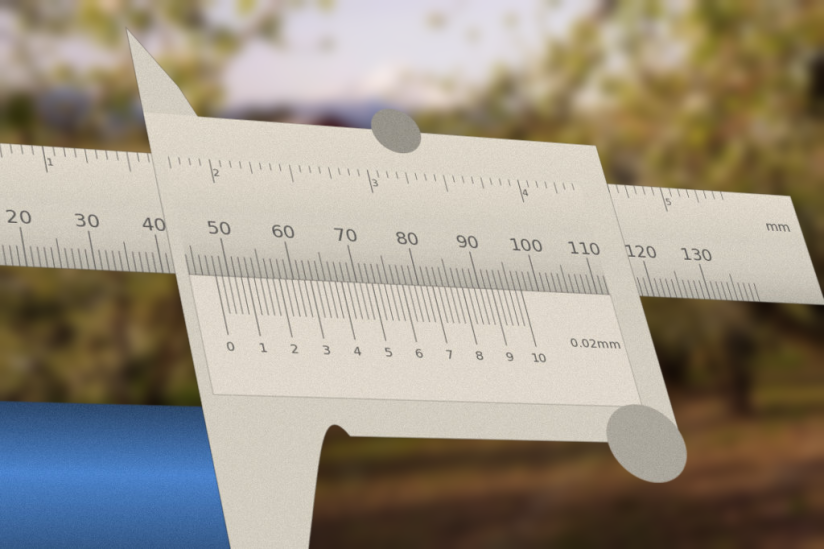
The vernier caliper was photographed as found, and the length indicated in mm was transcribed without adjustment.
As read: 48.0 mm
